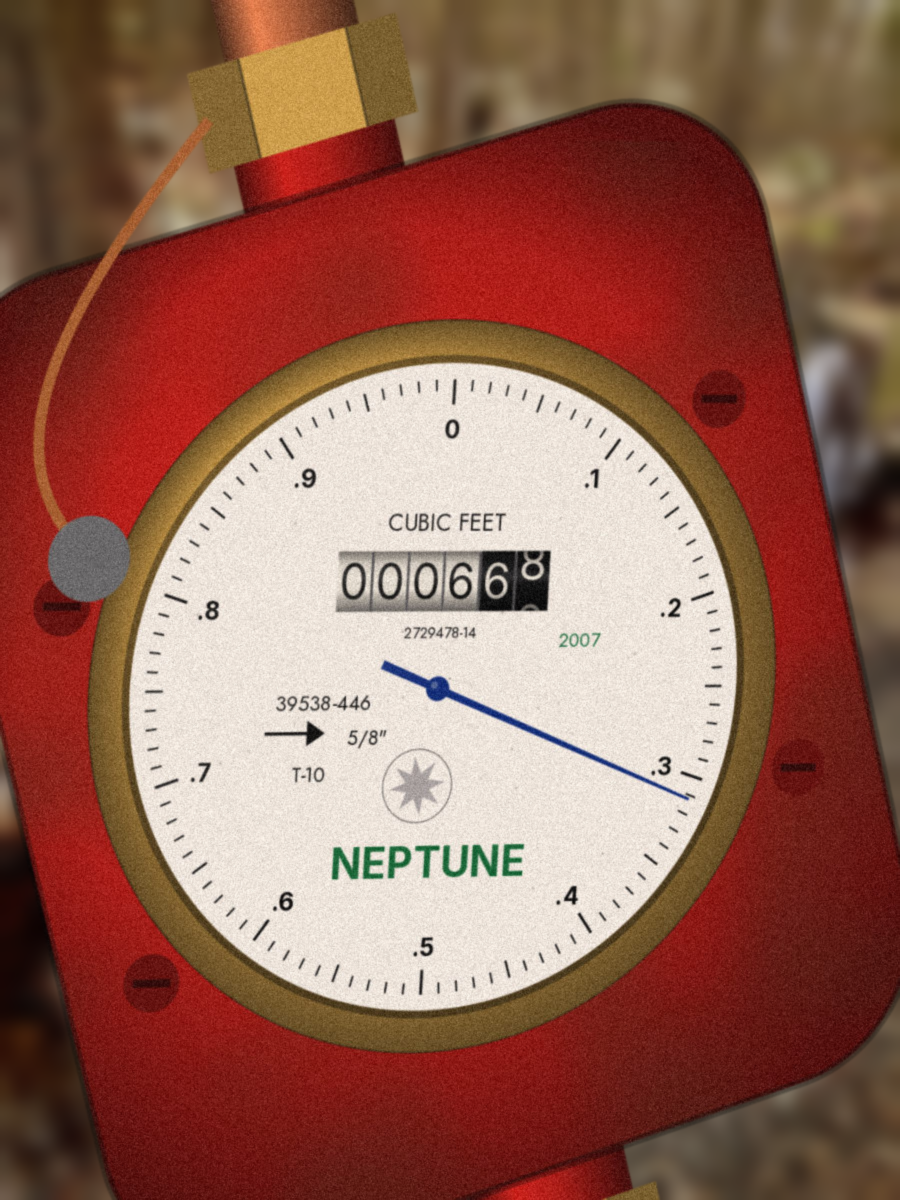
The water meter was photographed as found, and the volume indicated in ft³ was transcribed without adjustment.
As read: 668.31 ft³
